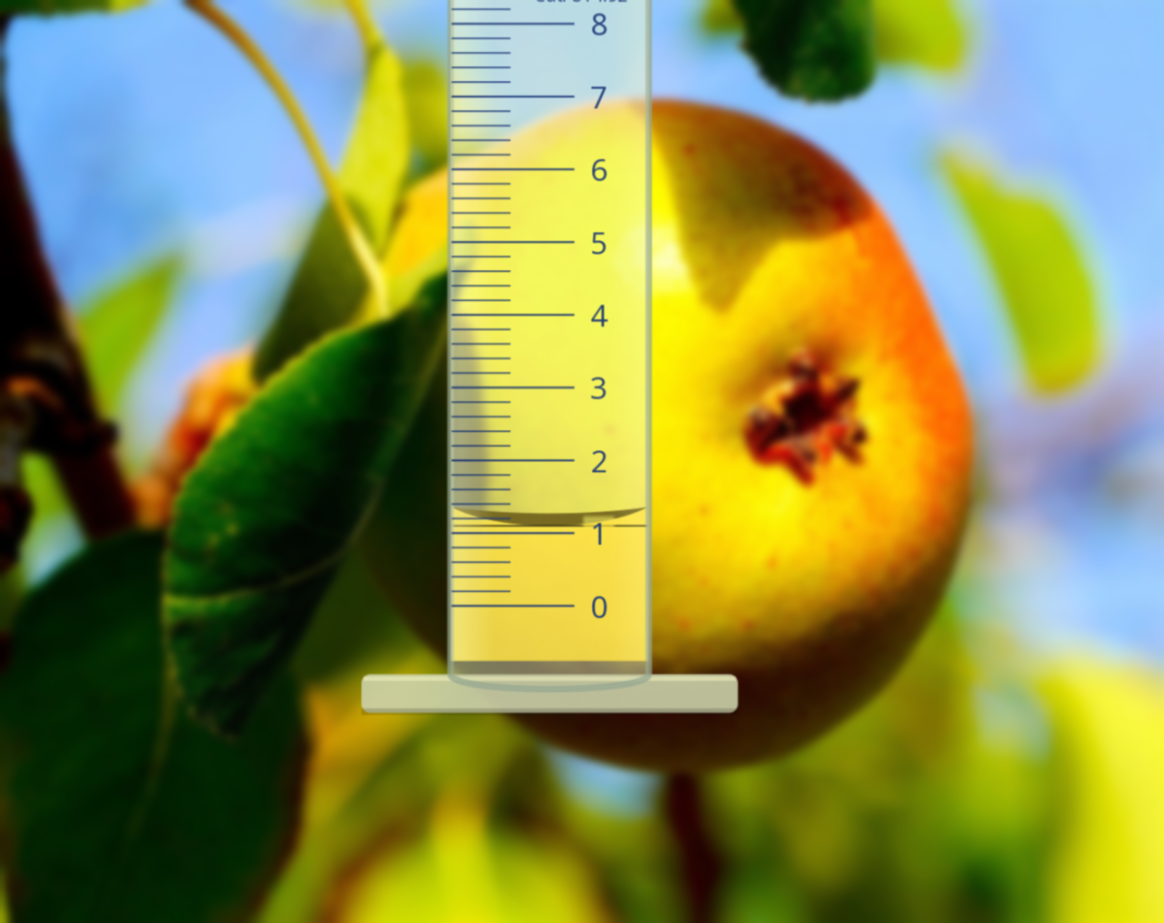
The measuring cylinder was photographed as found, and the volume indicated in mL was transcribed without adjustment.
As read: 1.1 mL
